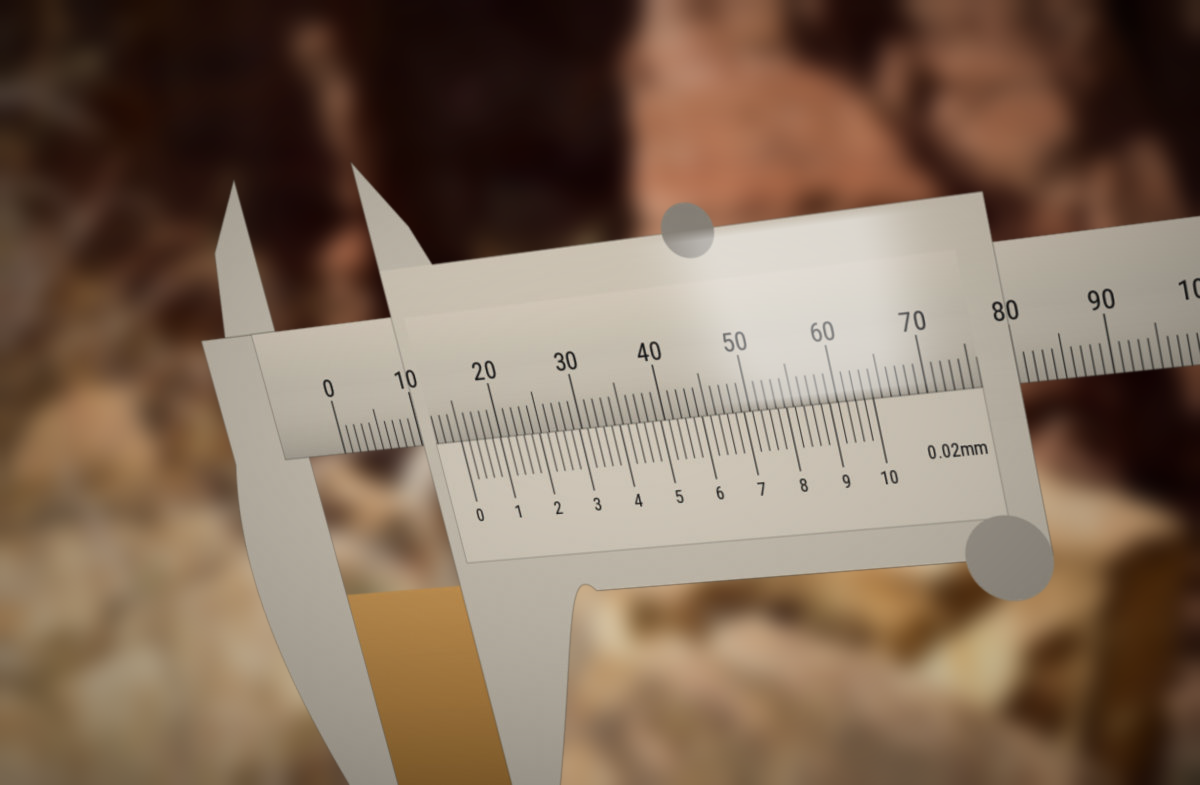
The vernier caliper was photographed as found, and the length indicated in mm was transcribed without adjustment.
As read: 15.0 mm
